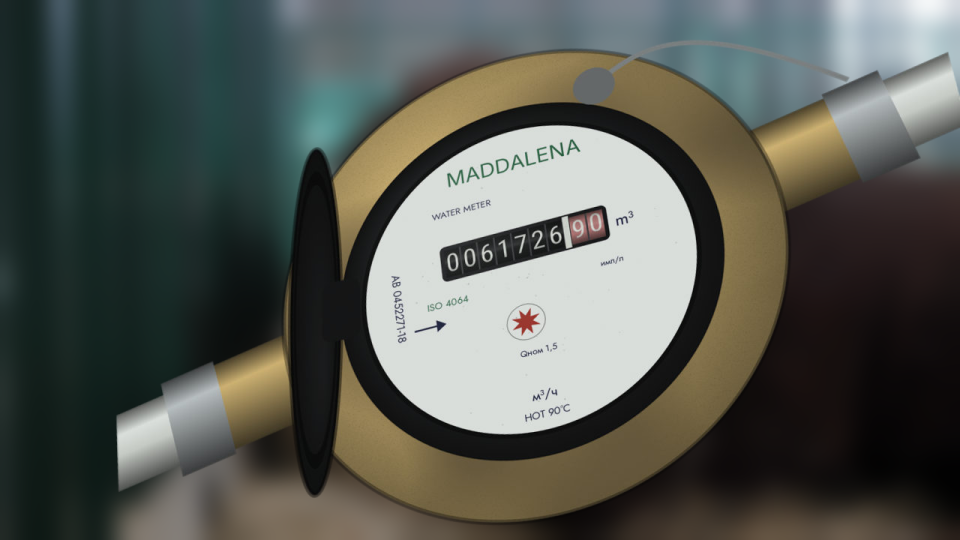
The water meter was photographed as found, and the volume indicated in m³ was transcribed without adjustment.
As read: 61726.90 m³
